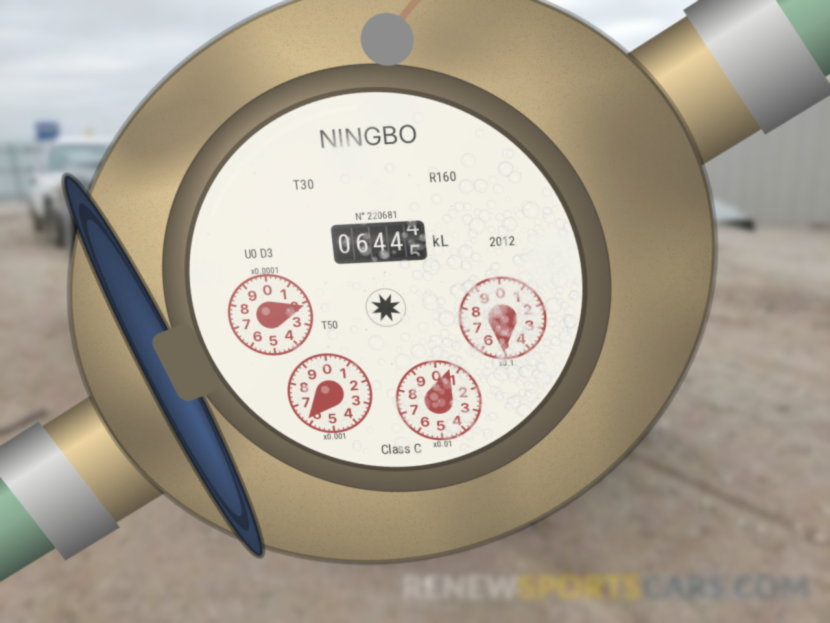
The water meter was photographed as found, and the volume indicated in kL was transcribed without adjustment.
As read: 6444.5062 kL
